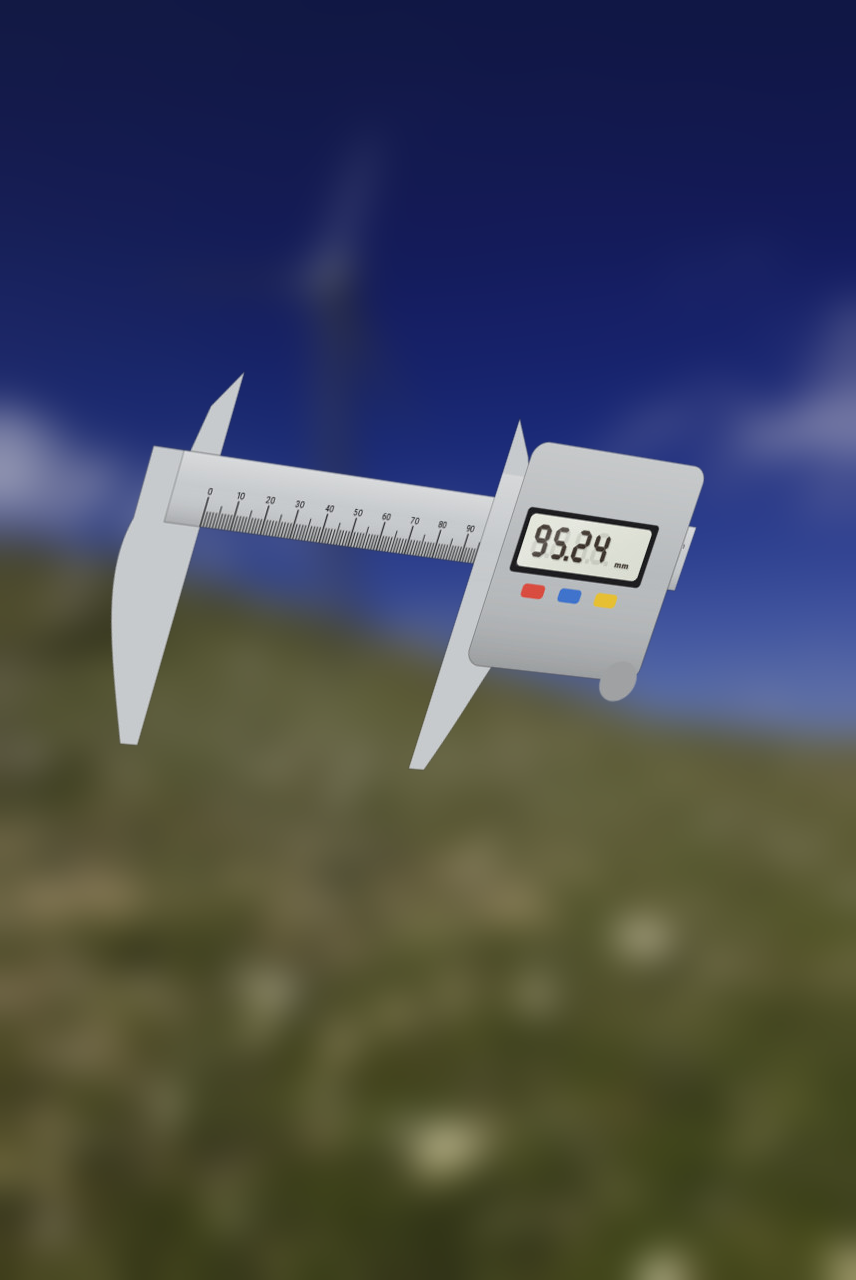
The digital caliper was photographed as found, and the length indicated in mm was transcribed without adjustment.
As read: 95.24 mm
